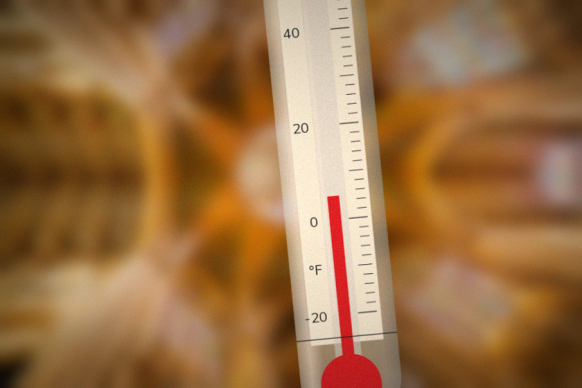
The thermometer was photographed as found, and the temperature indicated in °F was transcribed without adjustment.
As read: 5 °F
